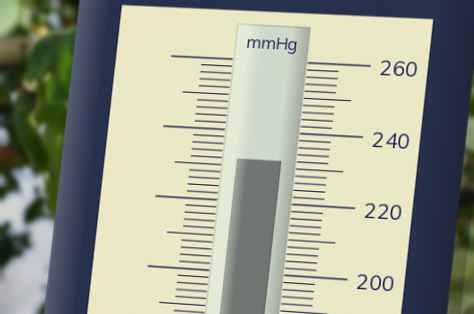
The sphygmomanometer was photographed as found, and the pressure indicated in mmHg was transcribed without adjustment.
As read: 232 mmHg
